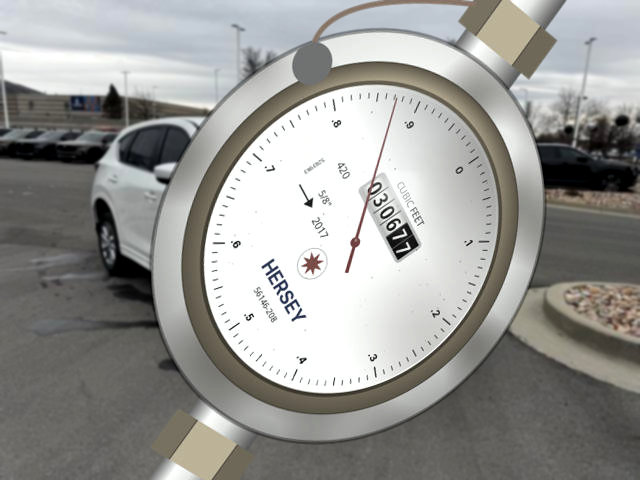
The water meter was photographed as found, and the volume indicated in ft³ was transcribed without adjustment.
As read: 30676.87 ft³
